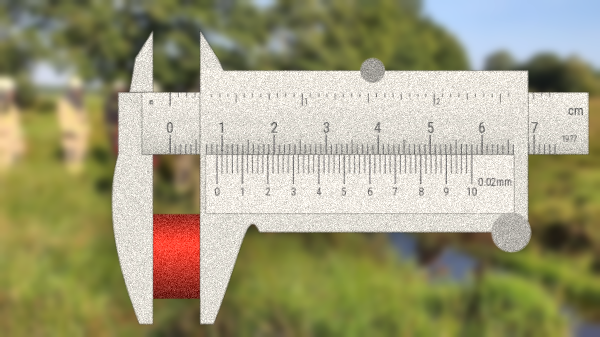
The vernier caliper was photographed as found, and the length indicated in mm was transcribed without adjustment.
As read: 9.0 mm
